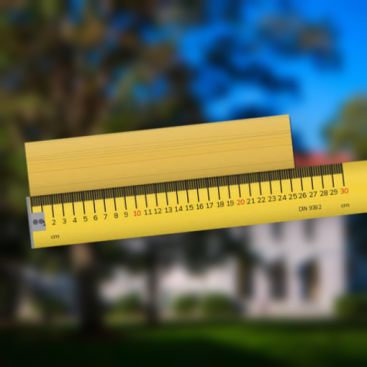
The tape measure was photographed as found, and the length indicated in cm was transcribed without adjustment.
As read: 25.5 cm
